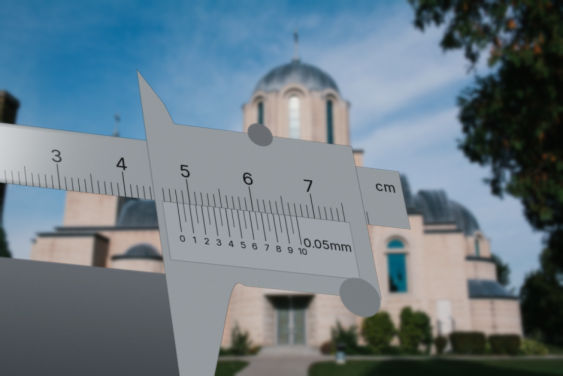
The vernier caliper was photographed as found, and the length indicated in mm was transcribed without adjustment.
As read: 48.0 mm
